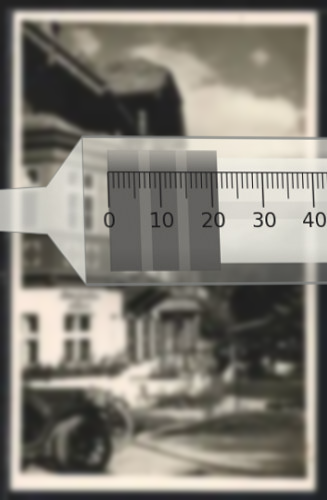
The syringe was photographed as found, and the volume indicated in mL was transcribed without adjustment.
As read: 0 mL
